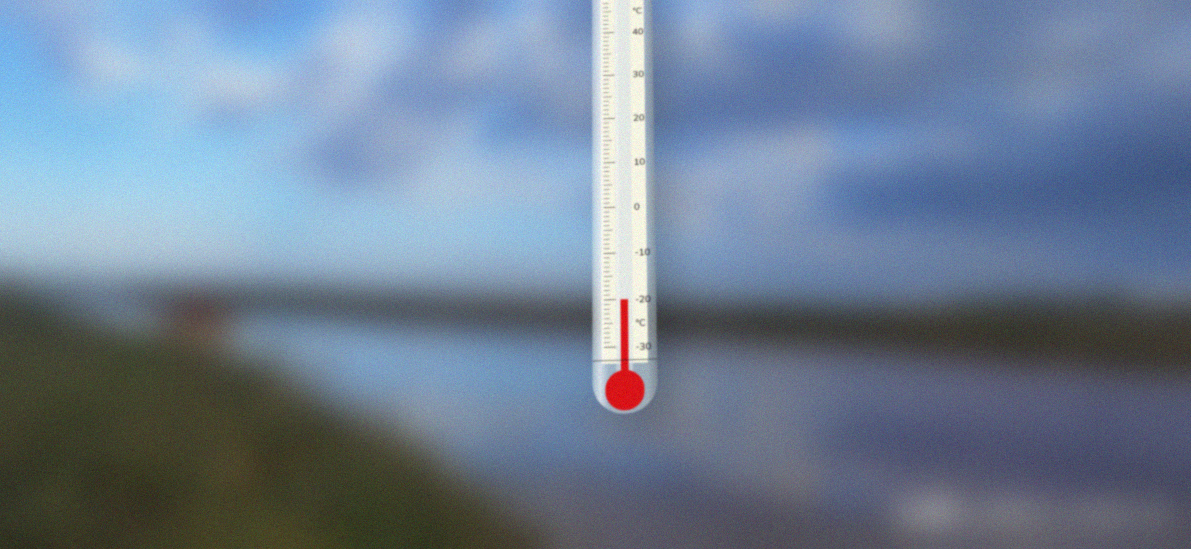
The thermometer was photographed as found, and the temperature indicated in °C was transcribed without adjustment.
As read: -20 °C
